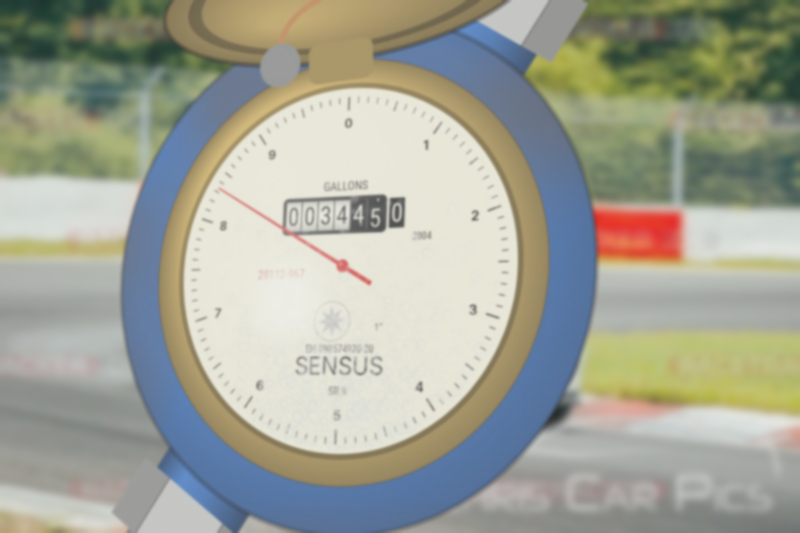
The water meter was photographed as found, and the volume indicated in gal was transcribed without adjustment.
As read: 34448.3 gal
